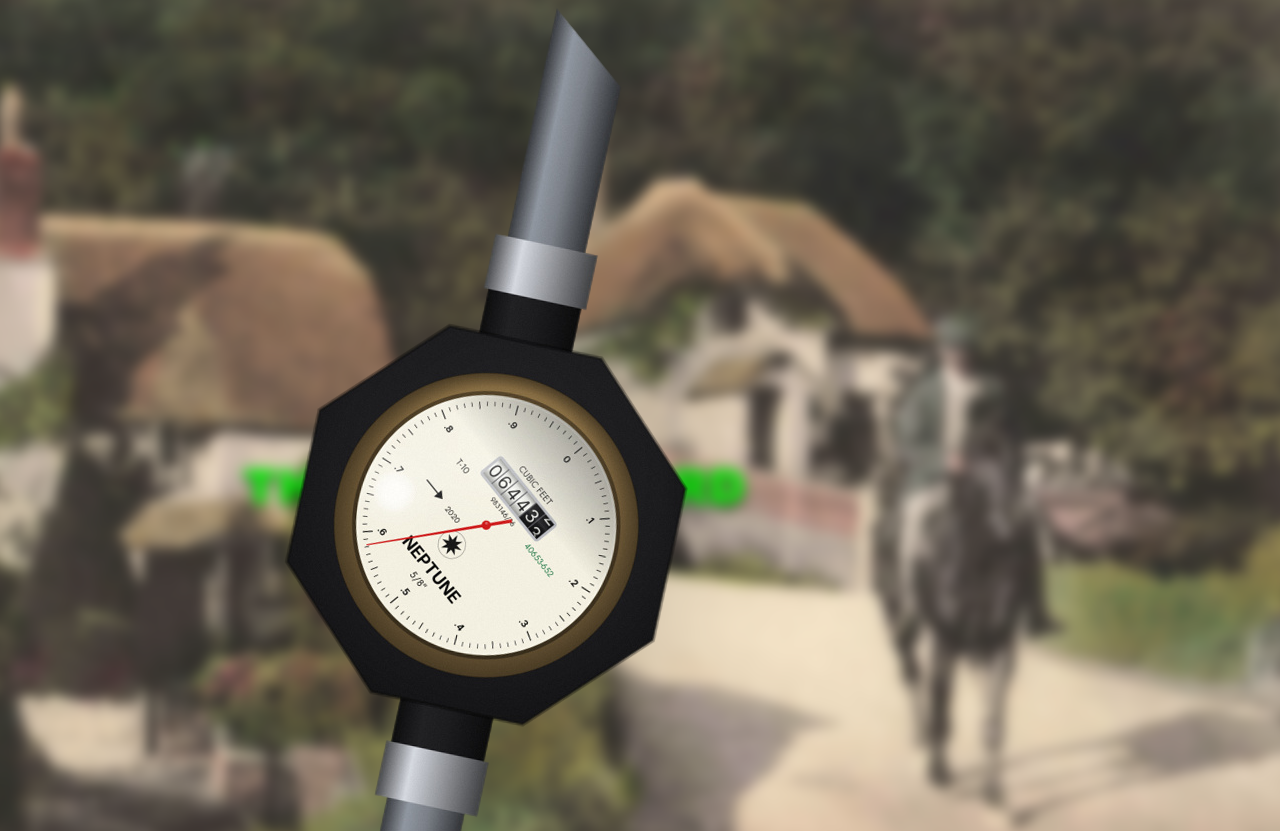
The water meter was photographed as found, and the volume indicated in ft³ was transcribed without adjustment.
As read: 64432.58 ft³
